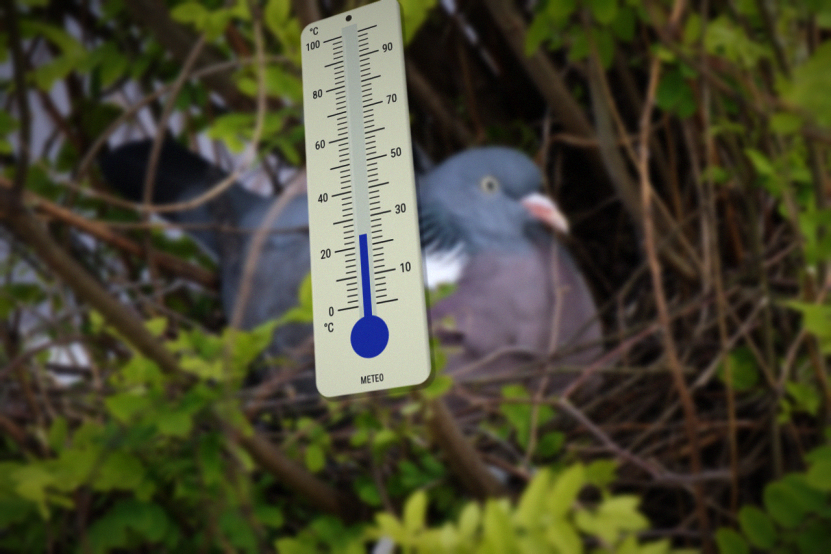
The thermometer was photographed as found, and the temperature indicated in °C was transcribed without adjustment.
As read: 24 °C
